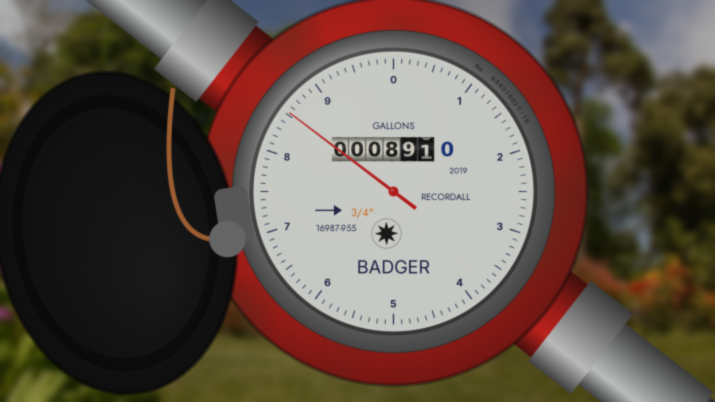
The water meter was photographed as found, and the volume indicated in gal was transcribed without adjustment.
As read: 8908.5 gal
